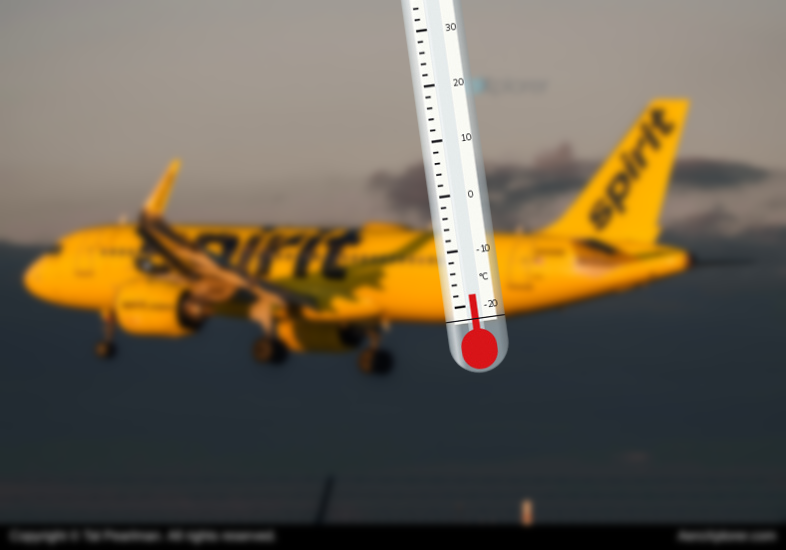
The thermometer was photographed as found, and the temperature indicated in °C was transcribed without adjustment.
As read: -18 °C
